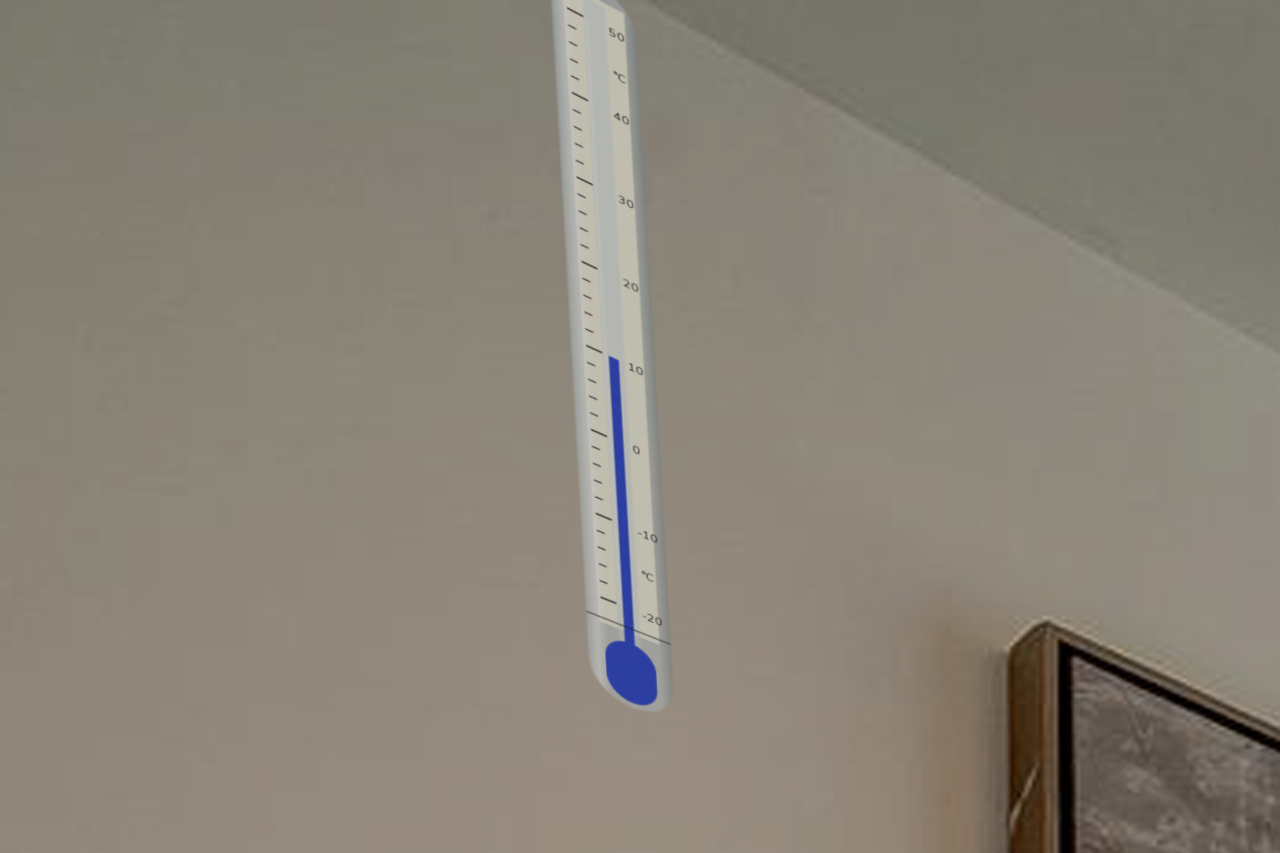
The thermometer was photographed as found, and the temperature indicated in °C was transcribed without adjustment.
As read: 10 °C
